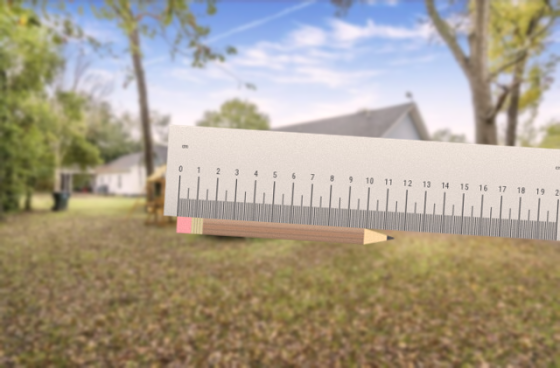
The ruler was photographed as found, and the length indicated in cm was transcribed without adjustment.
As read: 11.5 cm
